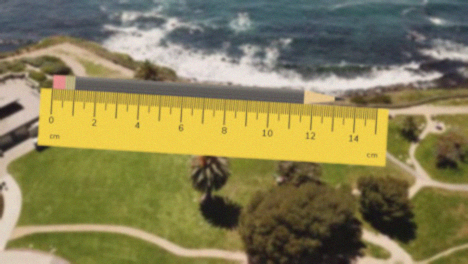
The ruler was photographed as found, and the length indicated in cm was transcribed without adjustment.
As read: 13.5 cm
